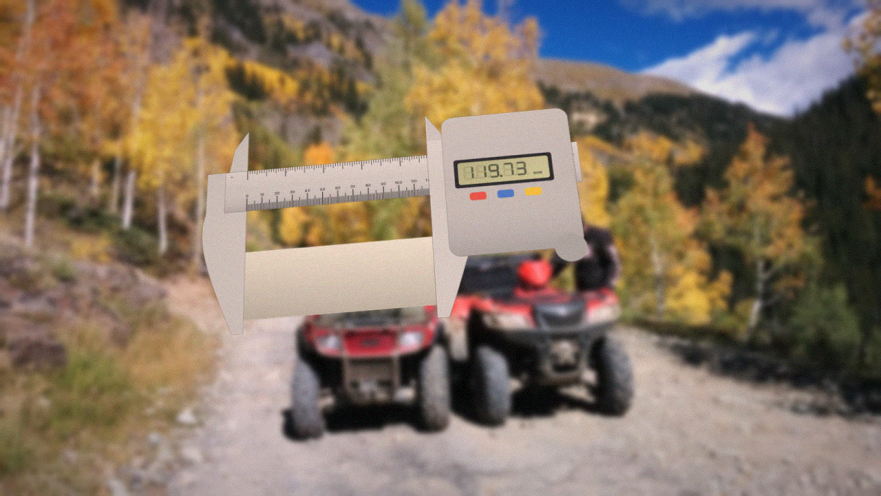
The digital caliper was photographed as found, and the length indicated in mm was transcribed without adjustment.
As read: 119.73 mm
